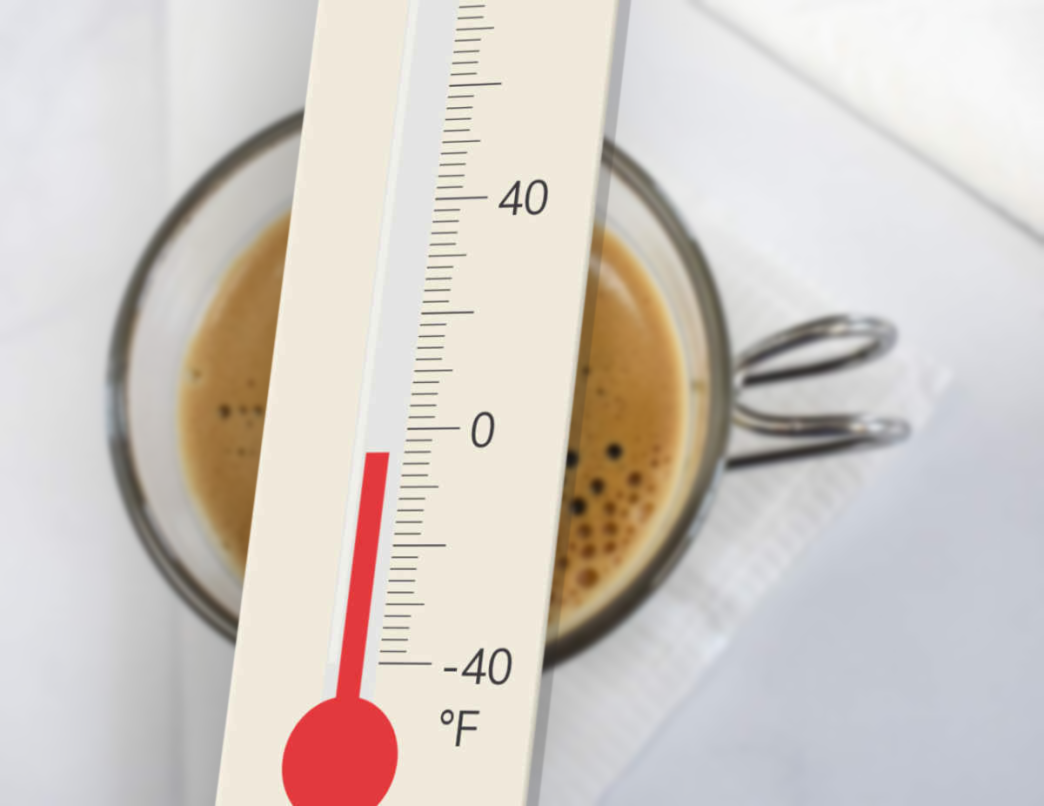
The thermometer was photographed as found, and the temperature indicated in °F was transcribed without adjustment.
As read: -4 °F
